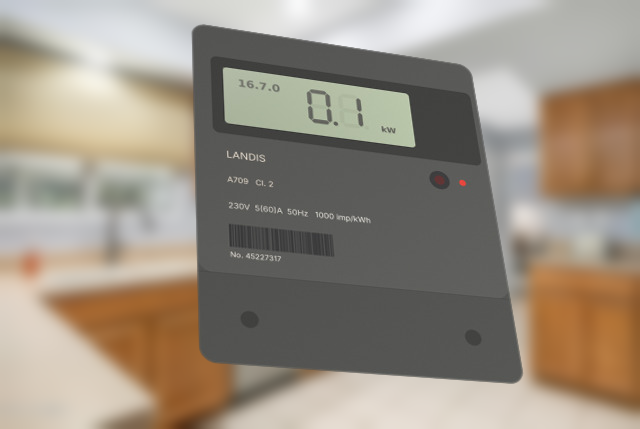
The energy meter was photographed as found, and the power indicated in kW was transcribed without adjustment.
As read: 0.1 kW
